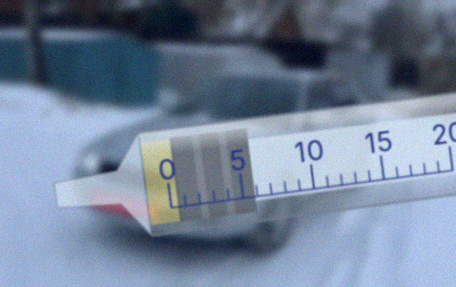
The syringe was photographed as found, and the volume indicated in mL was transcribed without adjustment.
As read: 0.5 mL
